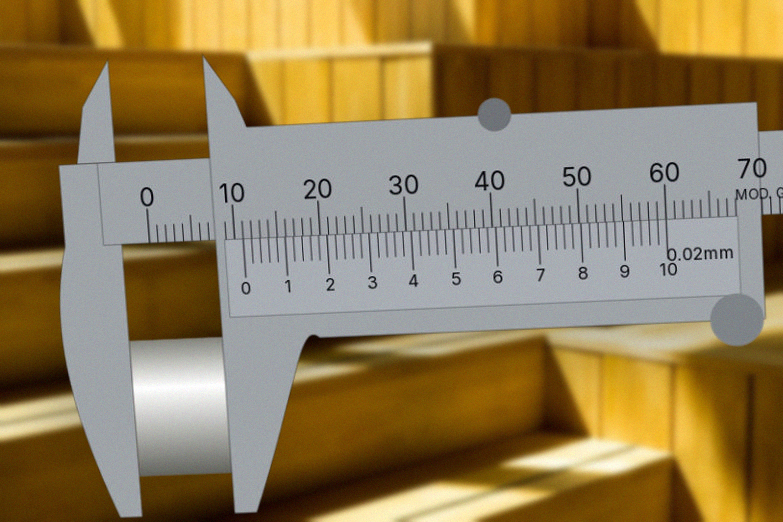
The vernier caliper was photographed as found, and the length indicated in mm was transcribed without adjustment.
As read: 11.0 mm
